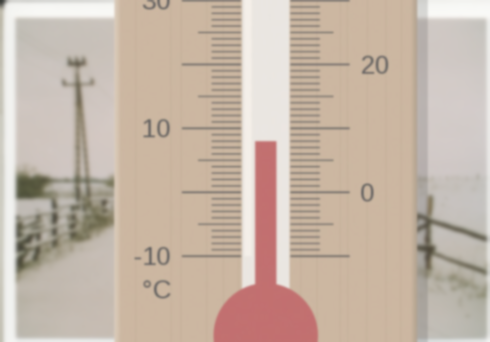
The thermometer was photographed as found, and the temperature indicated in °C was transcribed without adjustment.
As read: 8 °C
